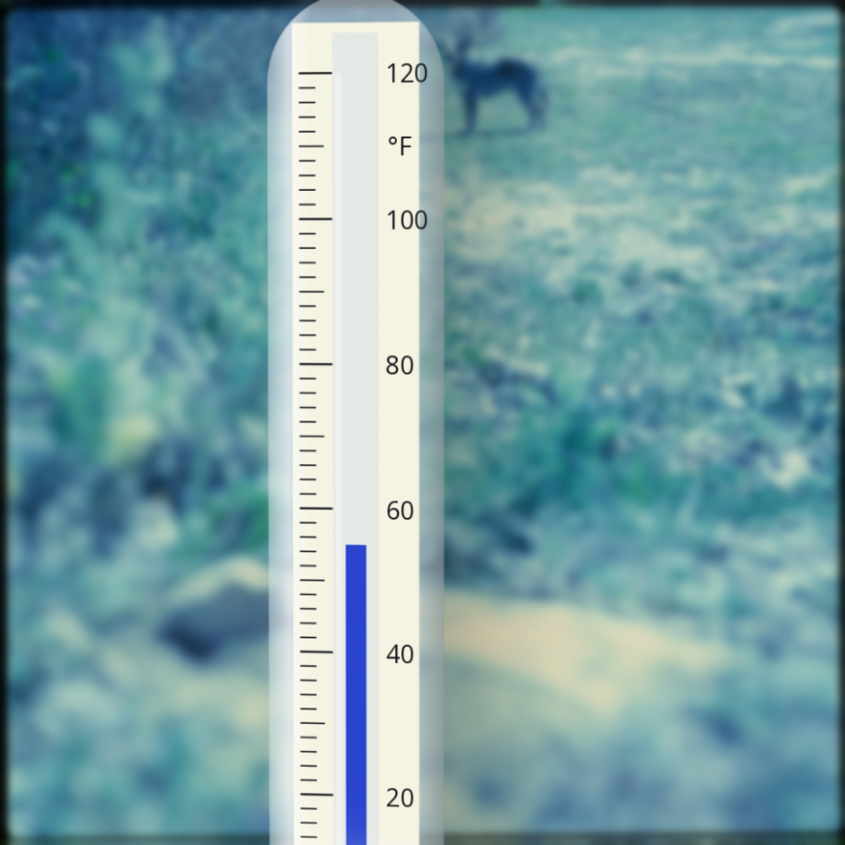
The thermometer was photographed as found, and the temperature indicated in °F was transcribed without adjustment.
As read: 55 °F
